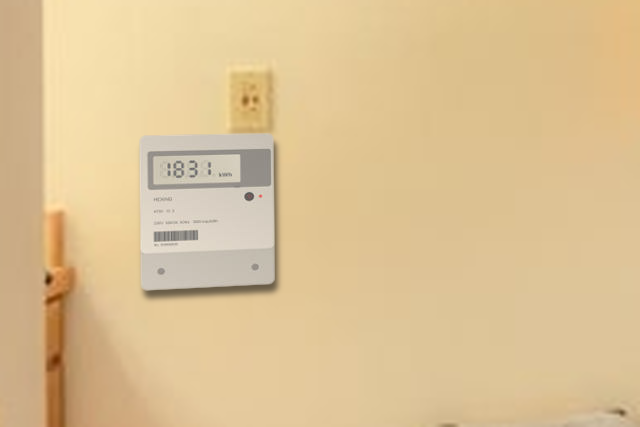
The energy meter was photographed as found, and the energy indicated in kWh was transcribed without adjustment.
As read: 1831 kWh
